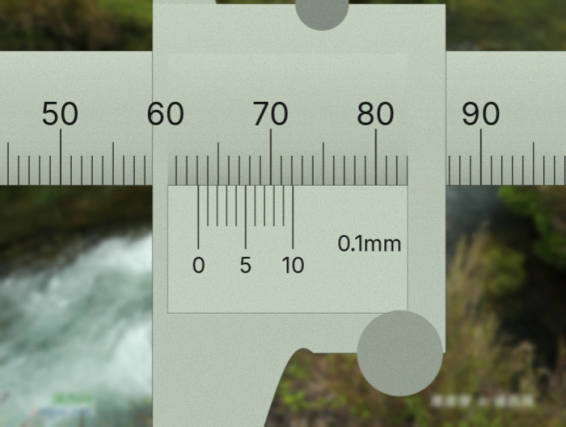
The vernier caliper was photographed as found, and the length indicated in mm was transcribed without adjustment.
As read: 63.1 mm
